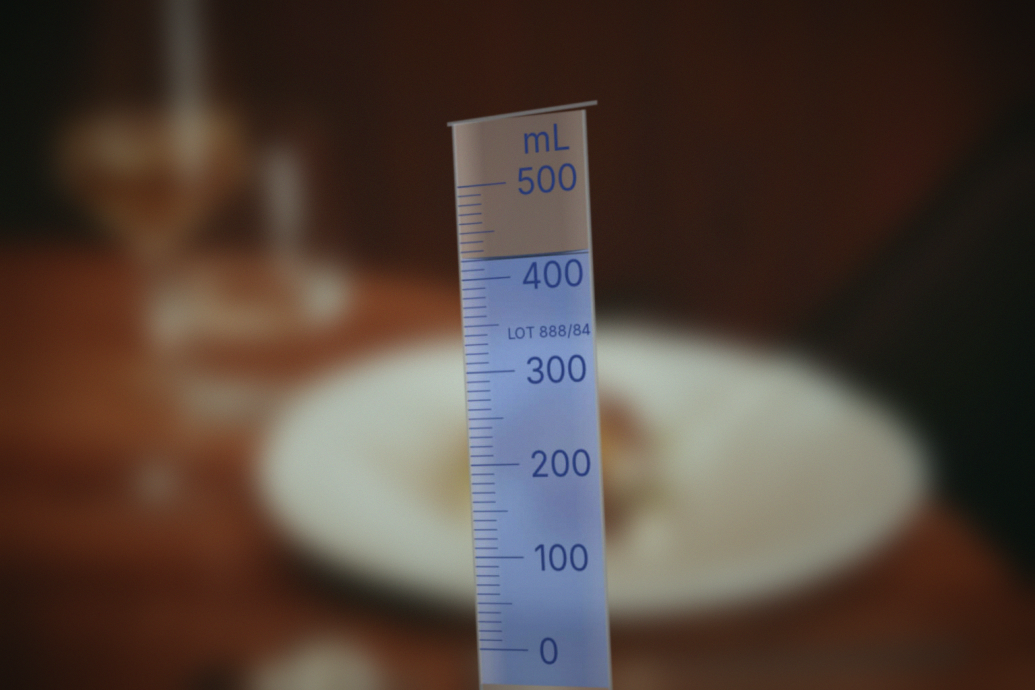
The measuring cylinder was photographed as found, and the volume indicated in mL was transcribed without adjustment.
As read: 420 mL
